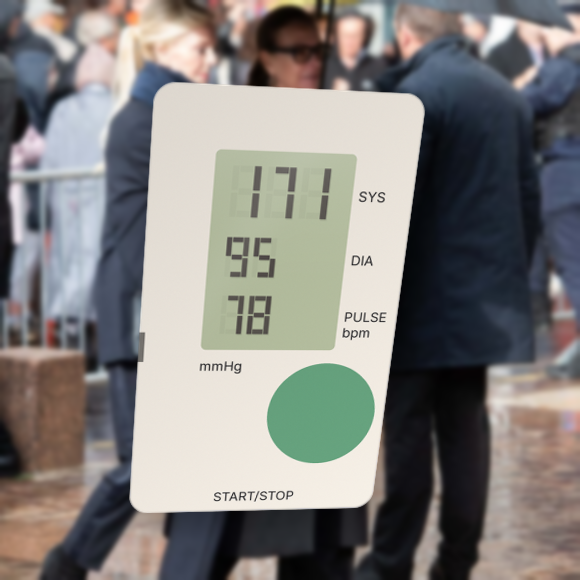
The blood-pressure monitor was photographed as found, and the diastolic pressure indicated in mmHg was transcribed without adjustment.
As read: 95 mmHg
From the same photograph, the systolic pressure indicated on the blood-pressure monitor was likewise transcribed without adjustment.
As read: 171 mmHg
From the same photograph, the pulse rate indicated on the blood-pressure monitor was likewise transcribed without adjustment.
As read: 78 bpm
